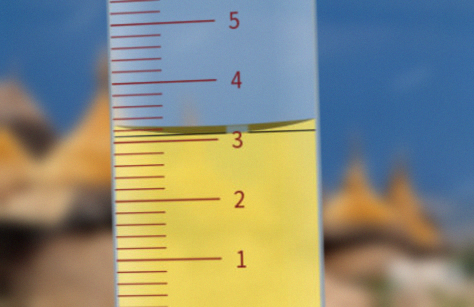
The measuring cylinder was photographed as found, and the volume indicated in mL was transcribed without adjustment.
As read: 3.1 mL
